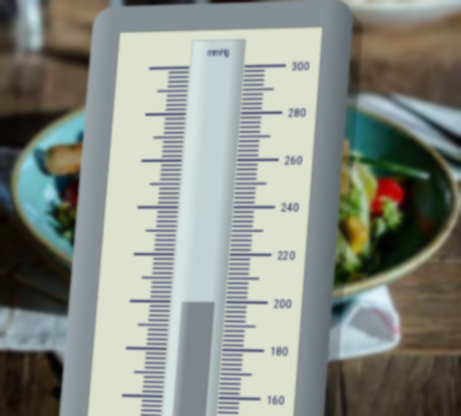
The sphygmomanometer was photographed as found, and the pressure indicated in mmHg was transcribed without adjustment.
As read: 200 mmHg
